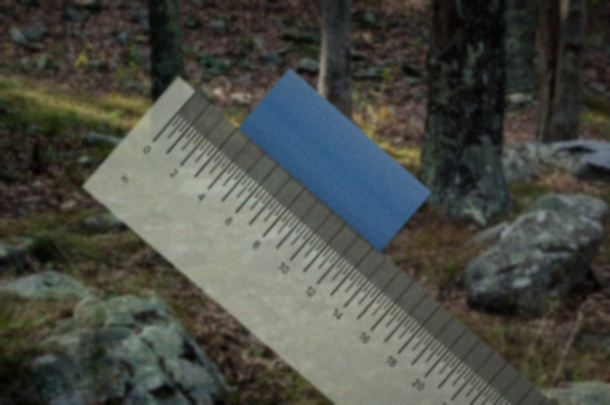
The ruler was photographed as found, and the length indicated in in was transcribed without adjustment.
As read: 10.5 in
